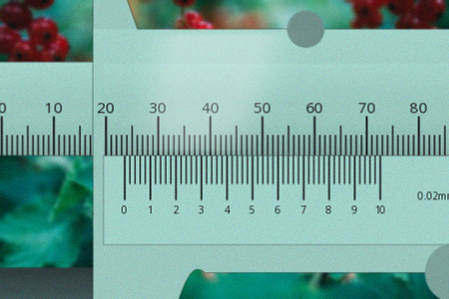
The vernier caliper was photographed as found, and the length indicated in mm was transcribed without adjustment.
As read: 23.6 mm
